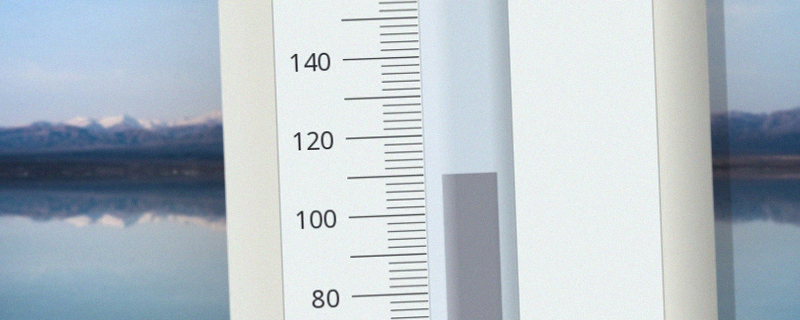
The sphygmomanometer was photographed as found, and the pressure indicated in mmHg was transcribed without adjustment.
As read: 110 mmHg
